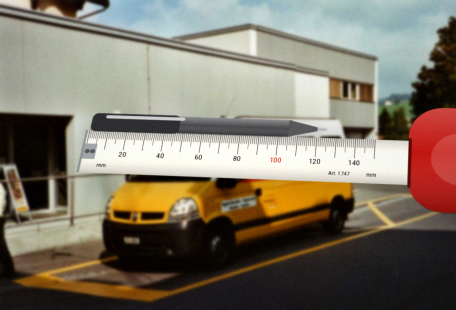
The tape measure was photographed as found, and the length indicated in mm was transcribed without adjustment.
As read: 125 mm
